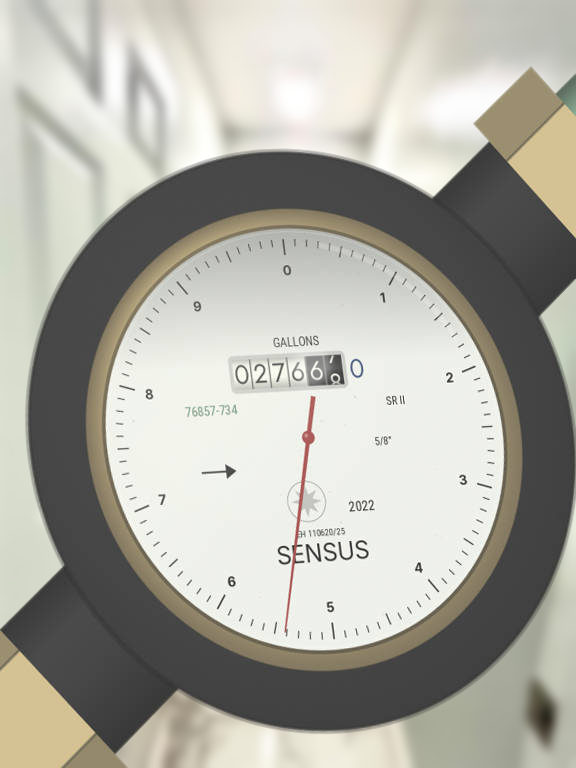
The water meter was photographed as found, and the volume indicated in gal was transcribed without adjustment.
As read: 276675.4 gal
